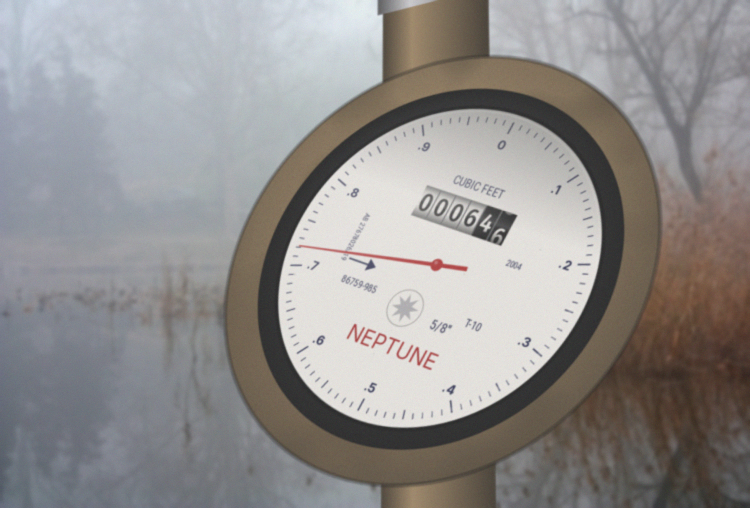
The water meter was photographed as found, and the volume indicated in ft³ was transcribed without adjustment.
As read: 645.72 ft³
